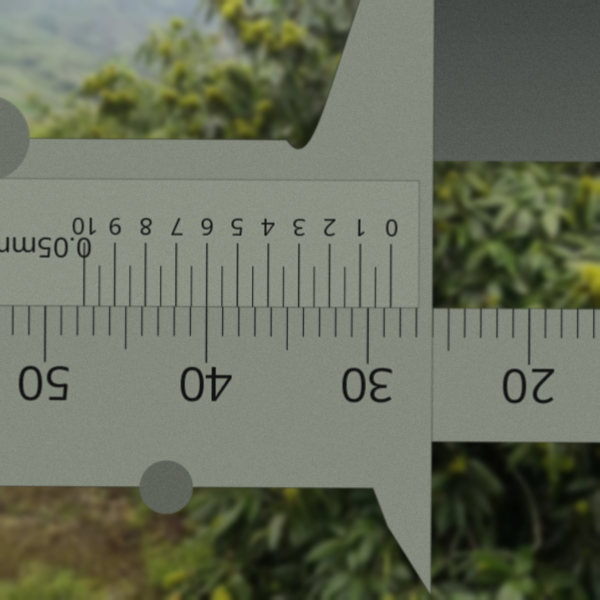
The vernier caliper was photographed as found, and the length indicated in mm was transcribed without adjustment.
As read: 28.6 mm
